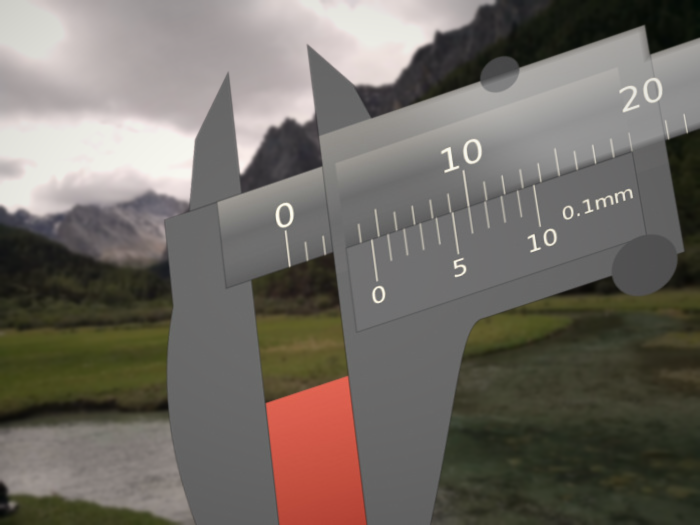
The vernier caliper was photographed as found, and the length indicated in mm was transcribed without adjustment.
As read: 4.6 mm
